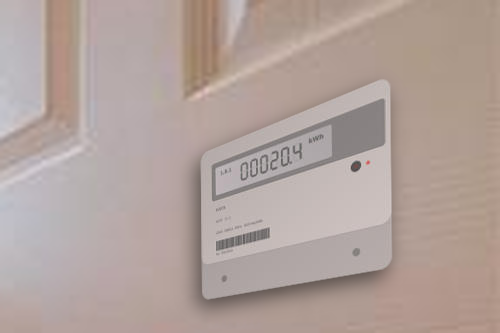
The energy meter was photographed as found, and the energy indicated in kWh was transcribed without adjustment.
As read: 20.4 kWh
